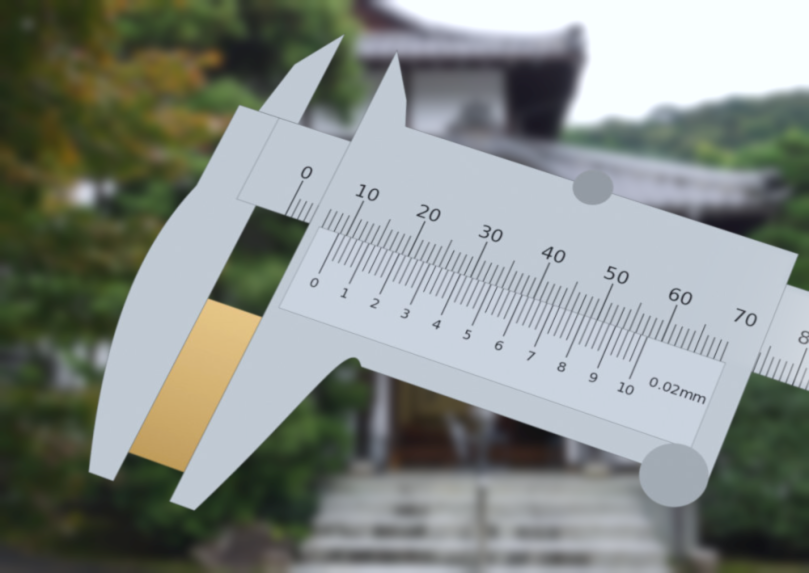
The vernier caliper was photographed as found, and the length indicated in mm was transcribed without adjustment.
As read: 8.8 mm
